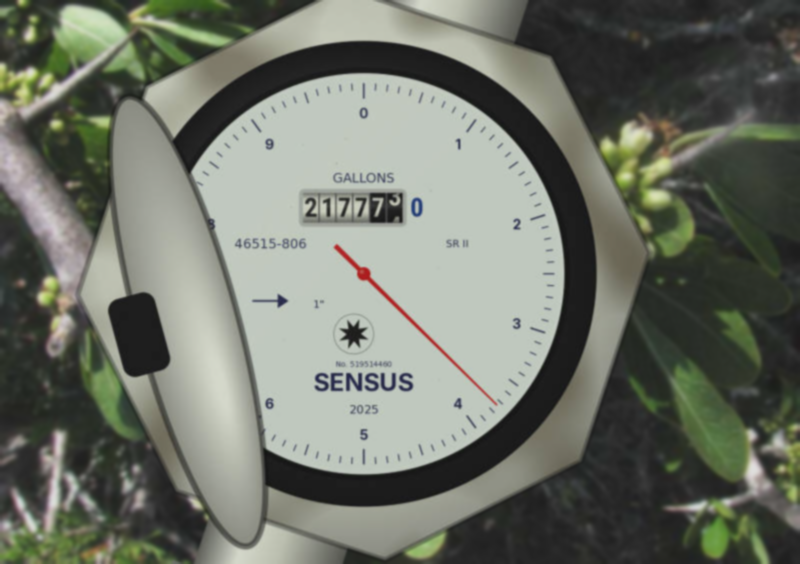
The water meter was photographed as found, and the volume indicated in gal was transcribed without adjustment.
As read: 2177733.7 gal
